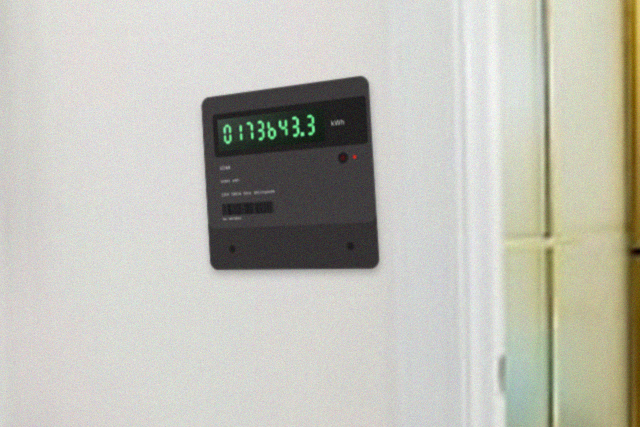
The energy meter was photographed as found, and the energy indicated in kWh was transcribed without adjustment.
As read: 173643.3 kWh
